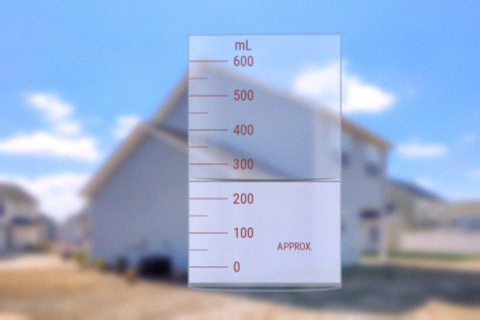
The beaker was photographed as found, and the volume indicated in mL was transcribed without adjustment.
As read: 250 mL
